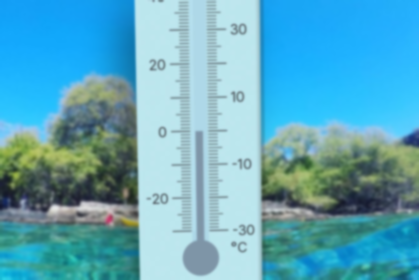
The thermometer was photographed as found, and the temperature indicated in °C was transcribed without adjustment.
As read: 0 °C
